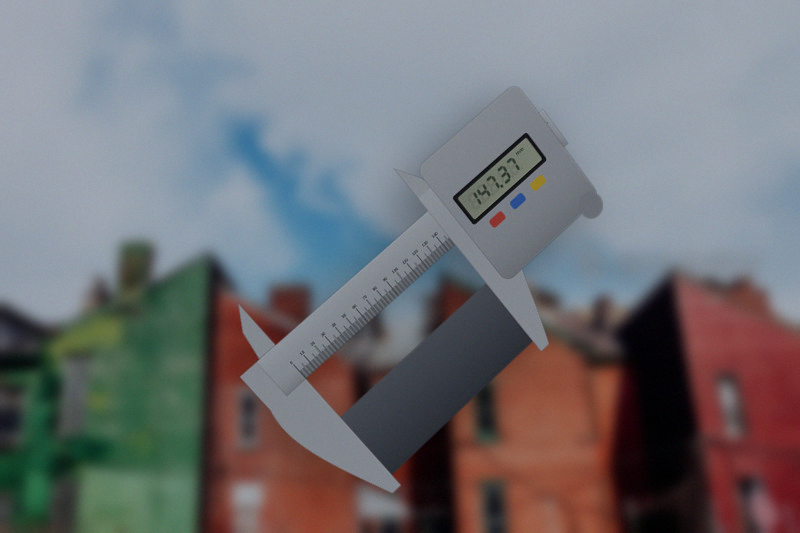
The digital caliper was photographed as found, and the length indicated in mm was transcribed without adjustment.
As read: 147.37 mm
